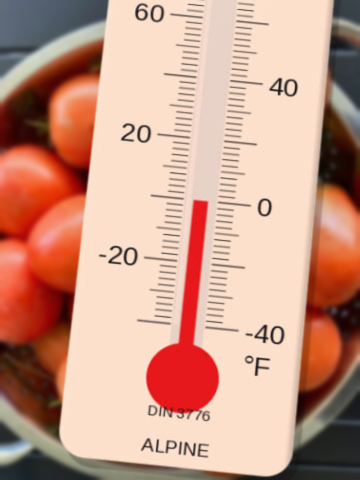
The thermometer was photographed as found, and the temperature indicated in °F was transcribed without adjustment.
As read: 0 °F
